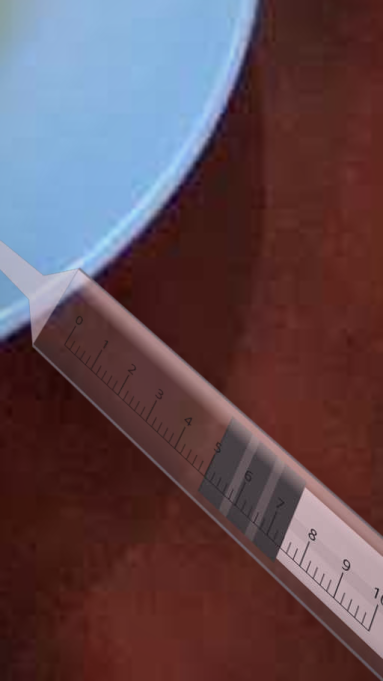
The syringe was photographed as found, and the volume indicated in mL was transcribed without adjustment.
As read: 5 mL
